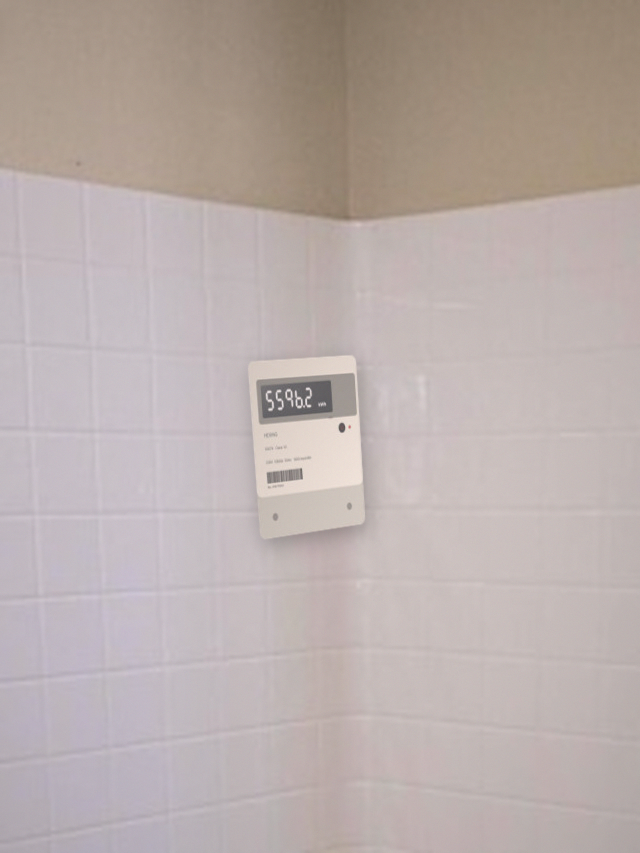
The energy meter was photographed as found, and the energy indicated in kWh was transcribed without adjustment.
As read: 5596.2 kWh
